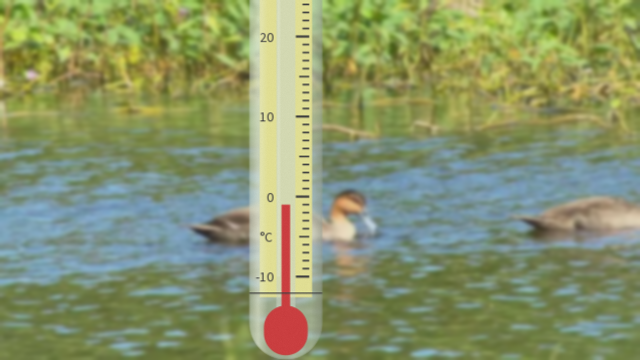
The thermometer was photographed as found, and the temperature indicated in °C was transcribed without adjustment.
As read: -1 °C
